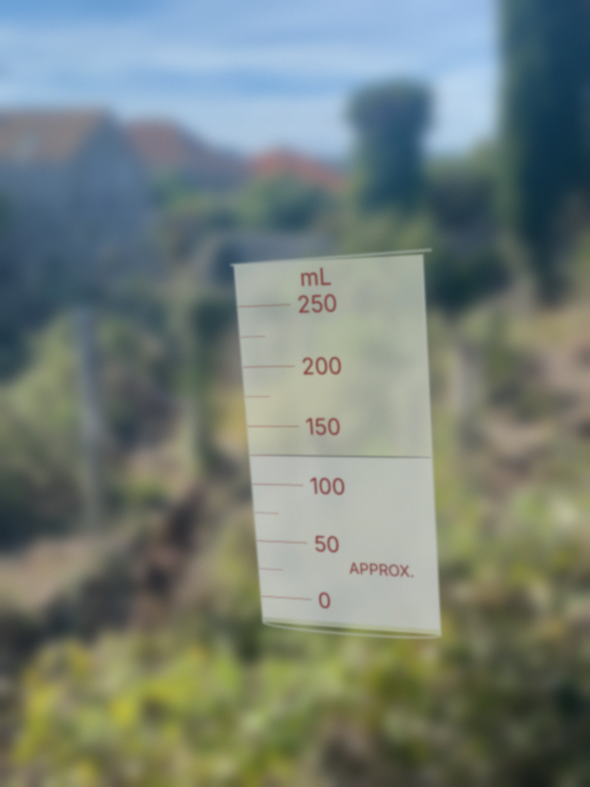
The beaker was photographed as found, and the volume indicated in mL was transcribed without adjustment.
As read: 125 mL
